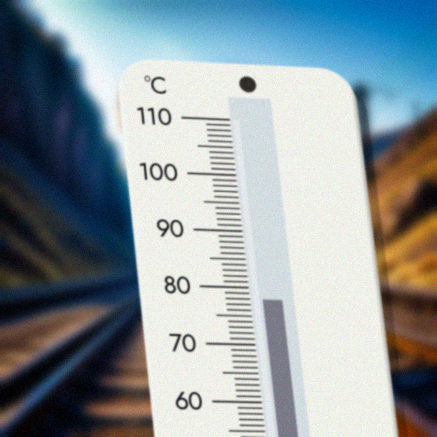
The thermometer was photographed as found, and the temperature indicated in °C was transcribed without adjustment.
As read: 78 °C
